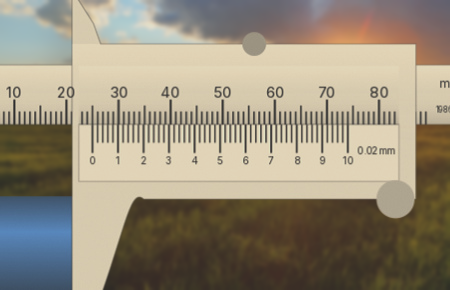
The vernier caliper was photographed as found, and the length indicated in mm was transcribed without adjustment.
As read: 25.0 mm
